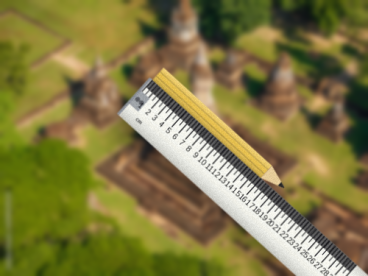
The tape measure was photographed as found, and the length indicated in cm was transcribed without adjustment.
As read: 18.5 cm
